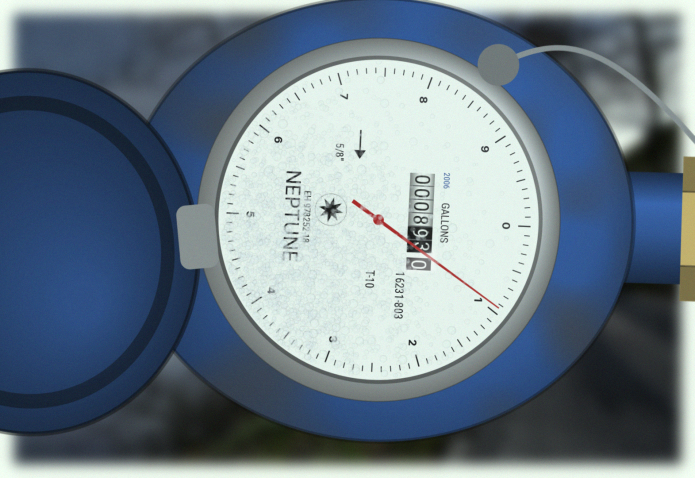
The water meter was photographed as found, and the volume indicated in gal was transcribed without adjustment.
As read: 8930.9 gal
